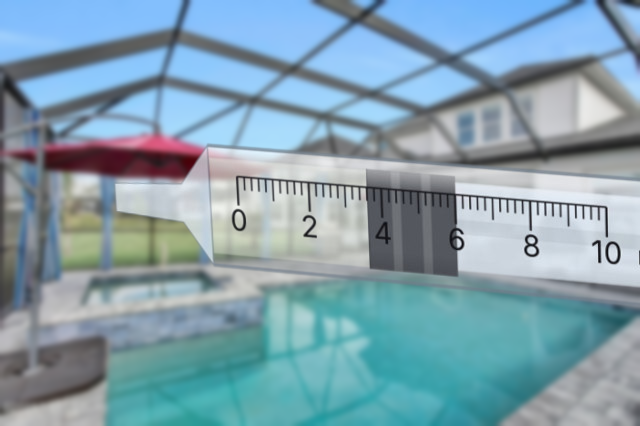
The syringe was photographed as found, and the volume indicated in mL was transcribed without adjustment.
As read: 3.6 mL
